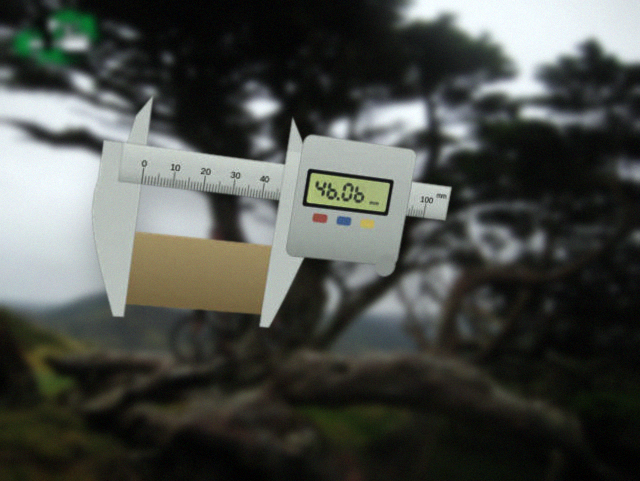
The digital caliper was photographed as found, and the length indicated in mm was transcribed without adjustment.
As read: 46.06 mm
